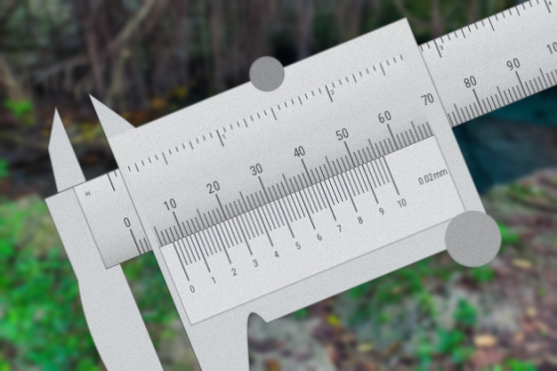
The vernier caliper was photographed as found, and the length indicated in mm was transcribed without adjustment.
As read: 7.5 mm
